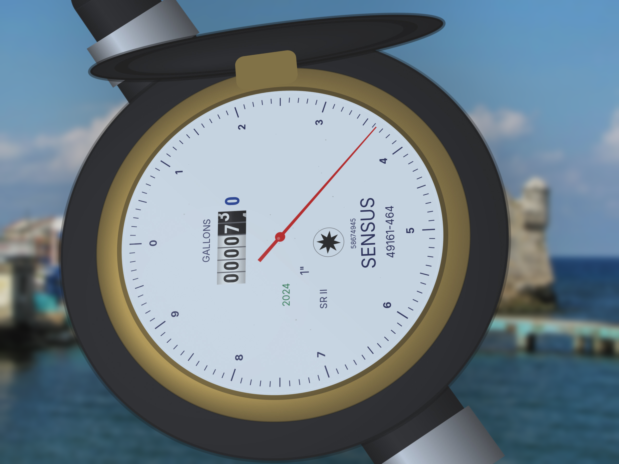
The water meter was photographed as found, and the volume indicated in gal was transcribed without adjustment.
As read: 733.6 gal
